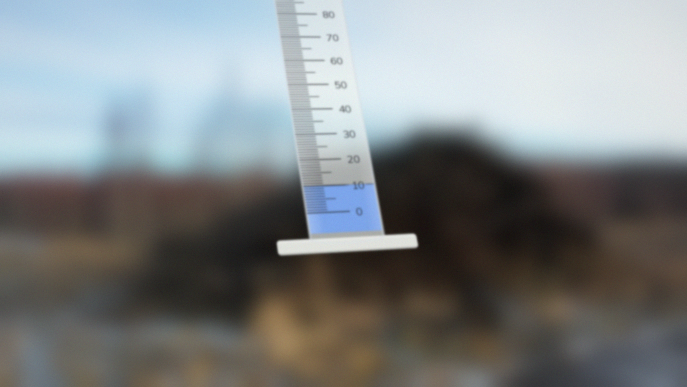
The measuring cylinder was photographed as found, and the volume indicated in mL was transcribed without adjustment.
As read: 10 mL
